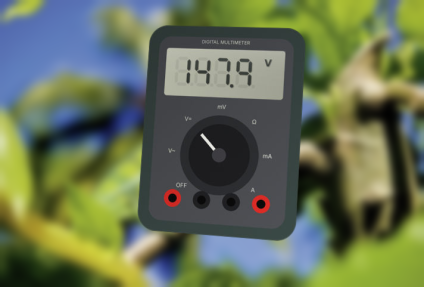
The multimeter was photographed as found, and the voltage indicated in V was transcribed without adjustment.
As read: 147.9 V
